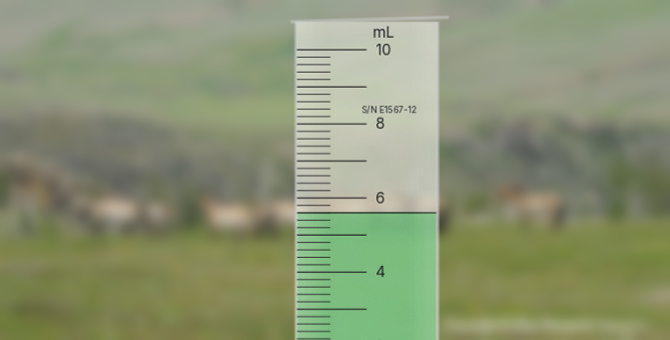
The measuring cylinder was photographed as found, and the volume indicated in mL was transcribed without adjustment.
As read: 5.6 mL
